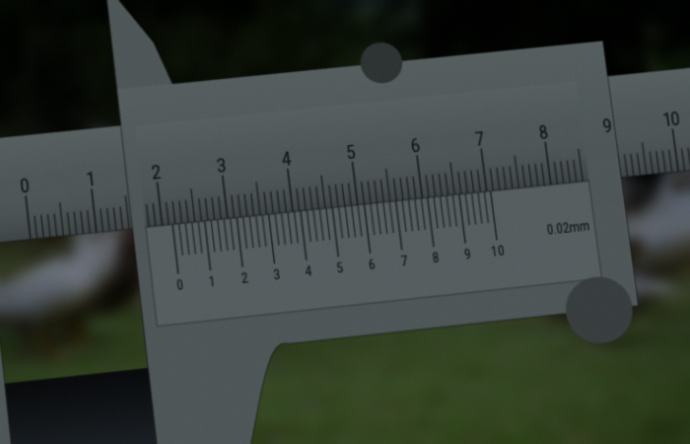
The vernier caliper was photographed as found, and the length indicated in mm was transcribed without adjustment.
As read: 21.6 mm
